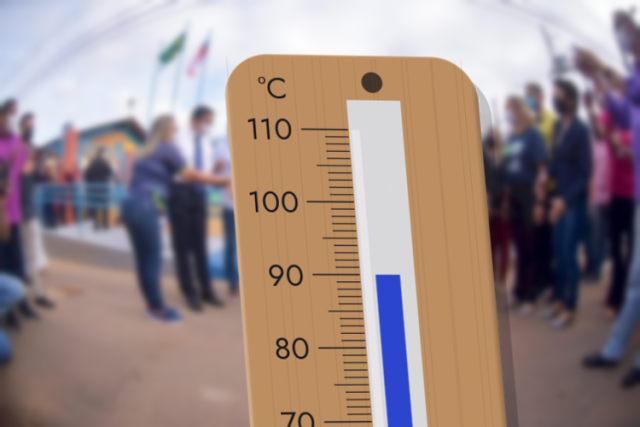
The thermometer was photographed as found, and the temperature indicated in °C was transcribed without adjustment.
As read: 90 °C
